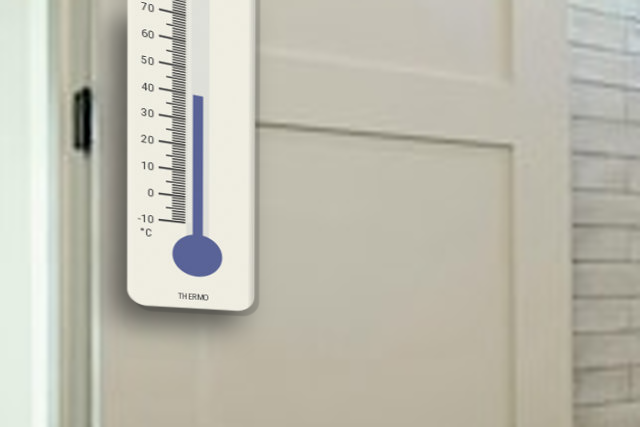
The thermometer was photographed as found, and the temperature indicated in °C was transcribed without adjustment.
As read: 40 °C
